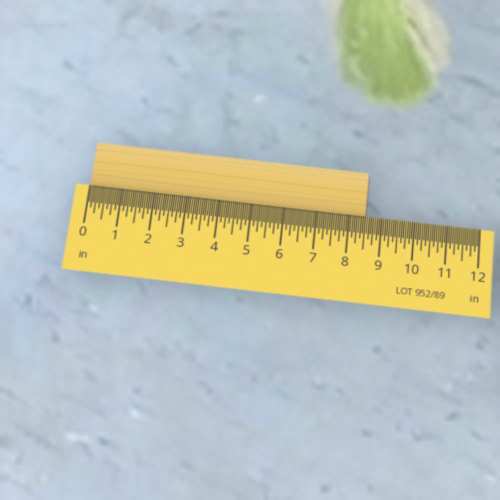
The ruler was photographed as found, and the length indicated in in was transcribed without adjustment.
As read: 8.5 in
